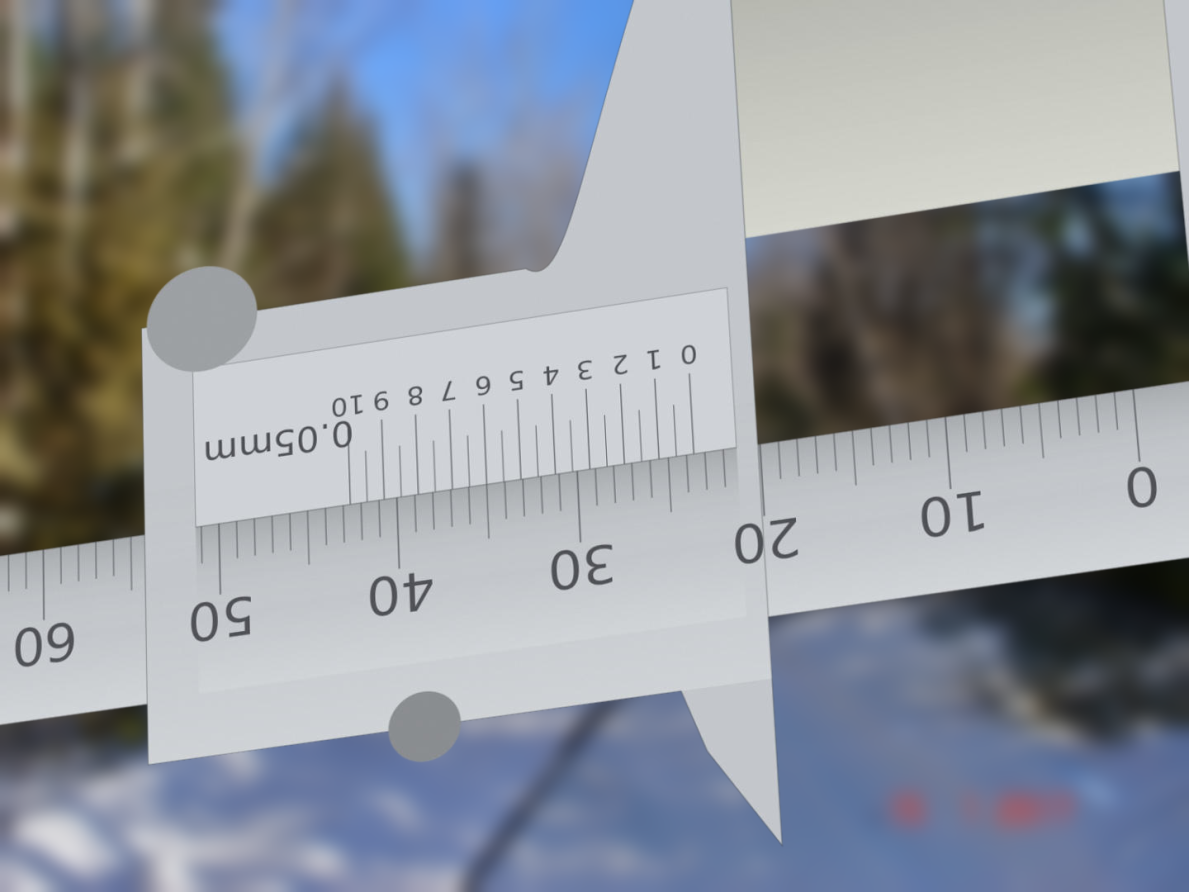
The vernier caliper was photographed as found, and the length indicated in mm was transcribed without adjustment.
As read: 23.6 mm
